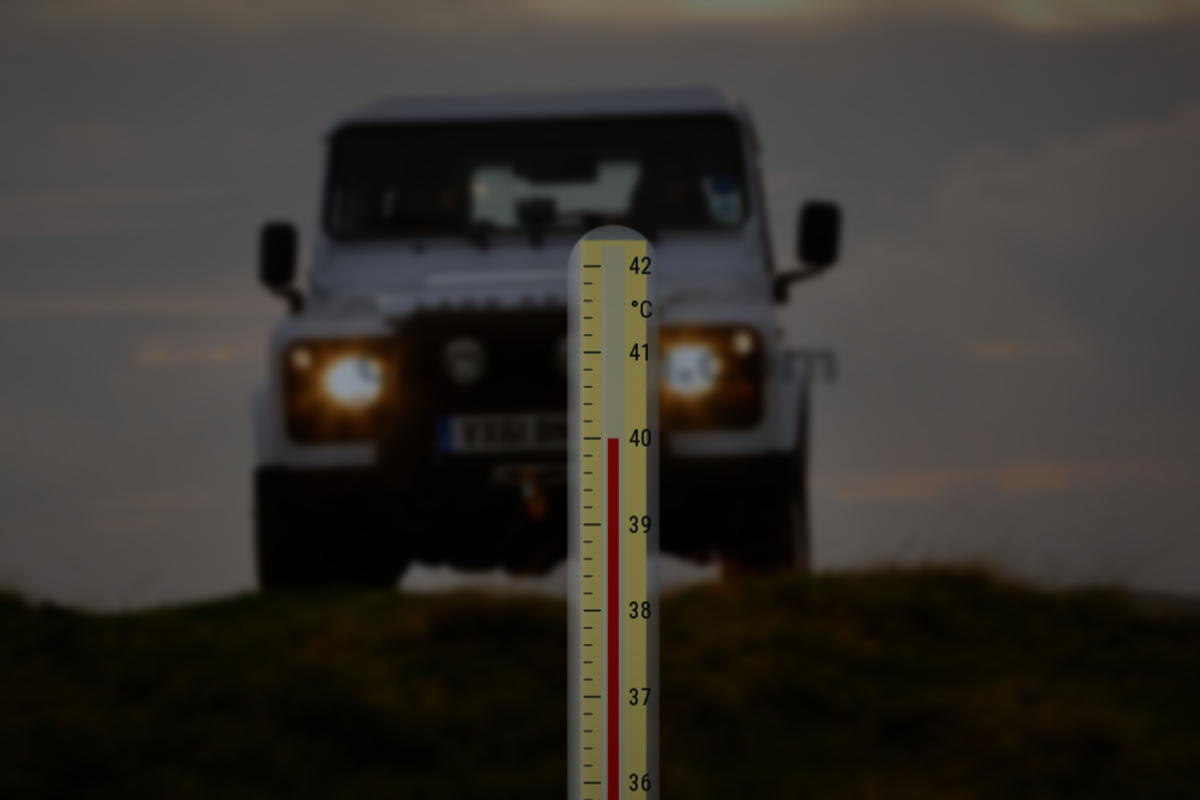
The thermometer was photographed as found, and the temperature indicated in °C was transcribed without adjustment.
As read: 40 °C
